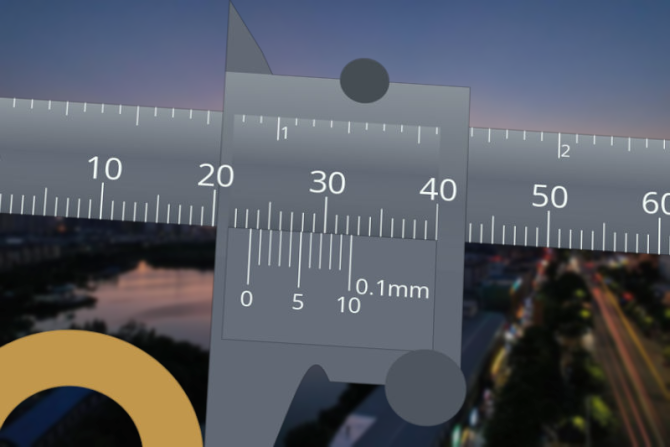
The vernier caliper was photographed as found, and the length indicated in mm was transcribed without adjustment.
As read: 23.4 mm
